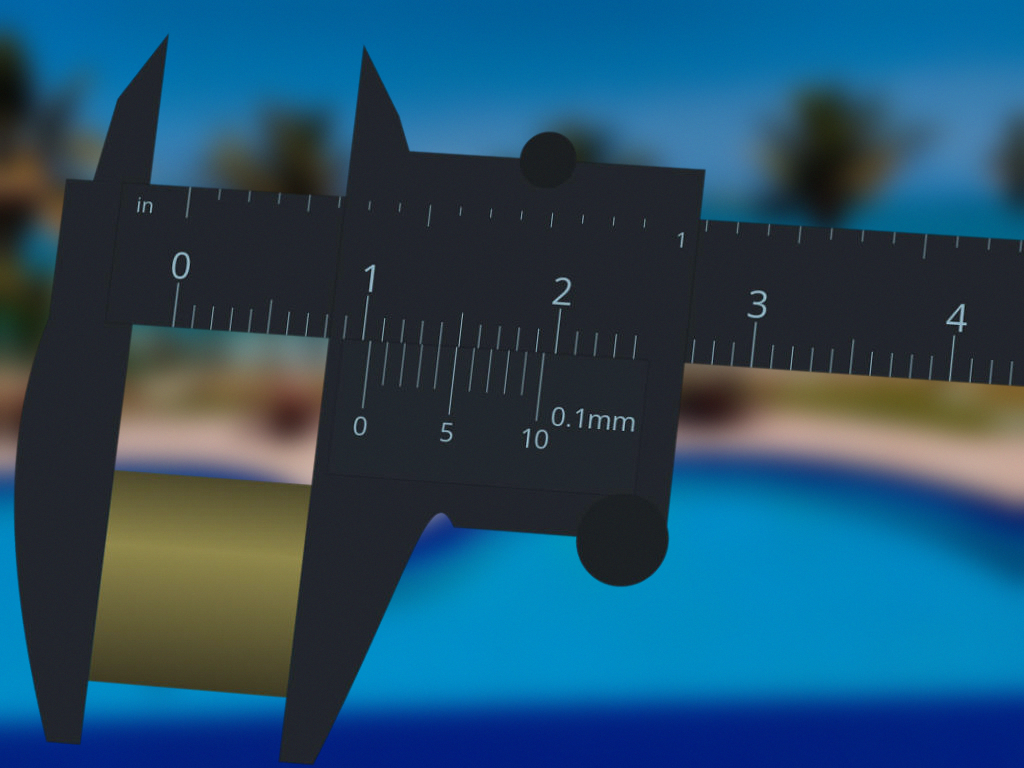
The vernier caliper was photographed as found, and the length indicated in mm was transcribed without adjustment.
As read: 10.4 mm
